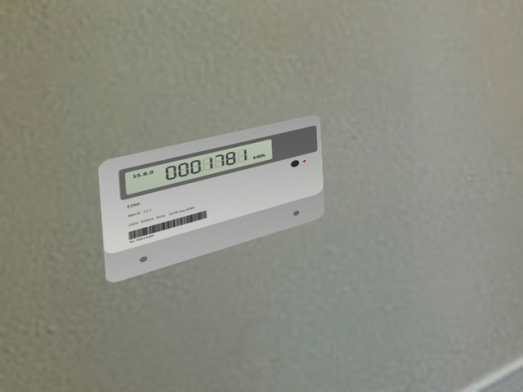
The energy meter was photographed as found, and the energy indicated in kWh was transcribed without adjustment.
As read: 1781 kWh
